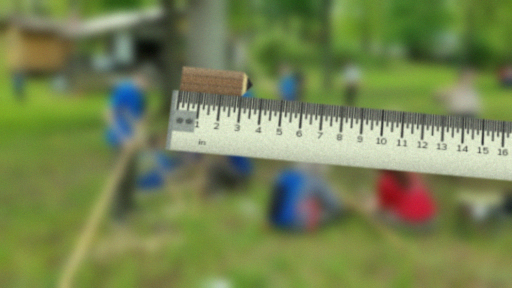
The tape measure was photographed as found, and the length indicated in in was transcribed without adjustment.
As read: 3.5 in
